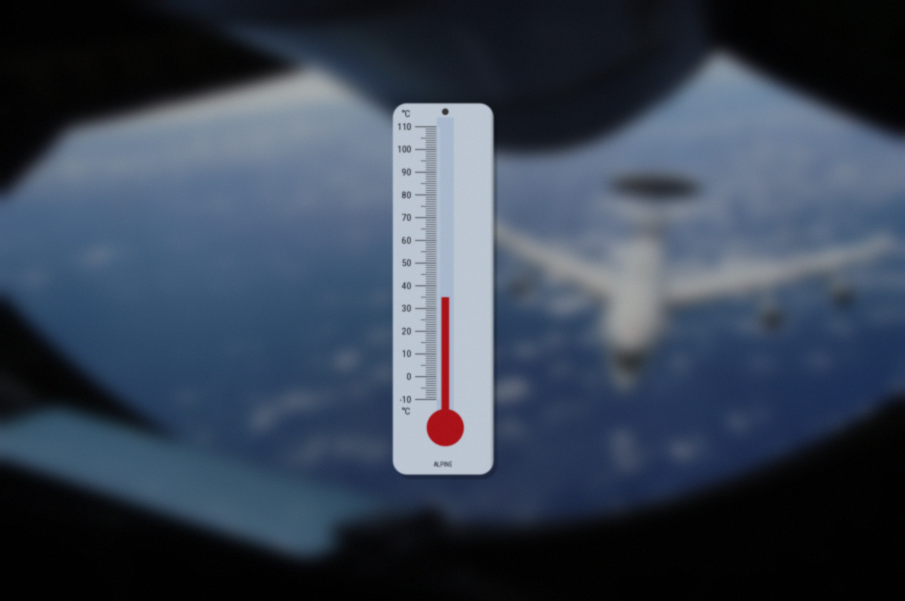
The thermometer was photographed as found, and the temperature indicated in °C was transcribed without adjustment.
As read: 35 °C
